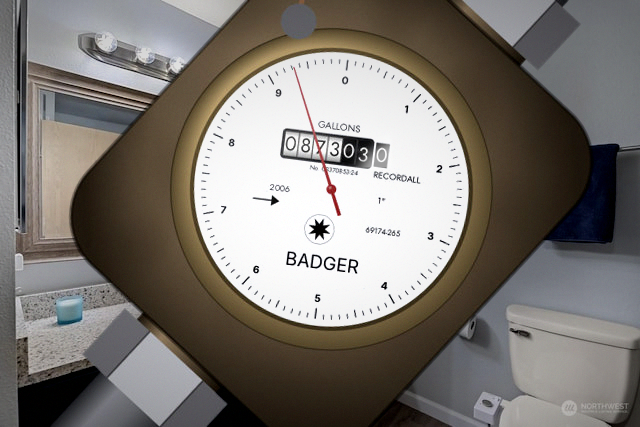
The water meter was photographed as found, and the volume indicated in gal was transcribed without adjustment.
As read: 873029.3 gal
